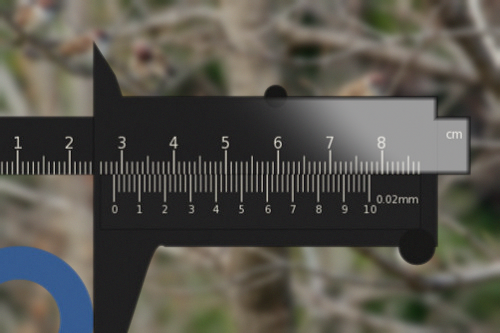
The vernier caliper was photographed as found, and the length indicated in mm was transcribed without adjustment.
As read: 28.5 mm
